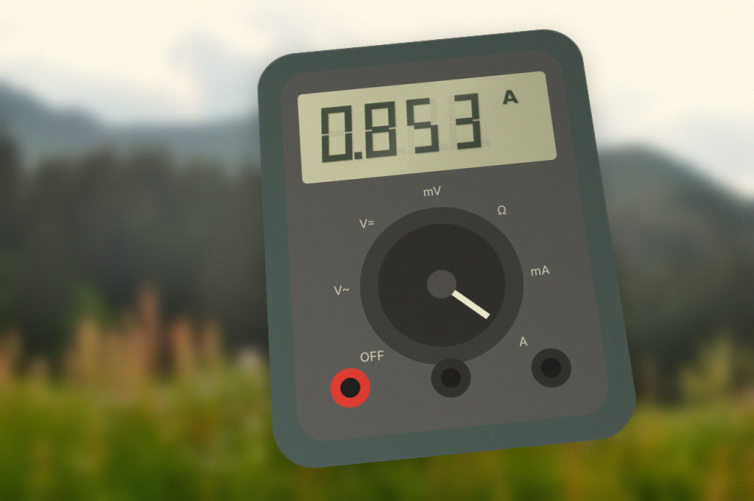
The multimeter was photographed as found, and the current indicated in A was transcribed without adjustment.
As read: 0.853 A
